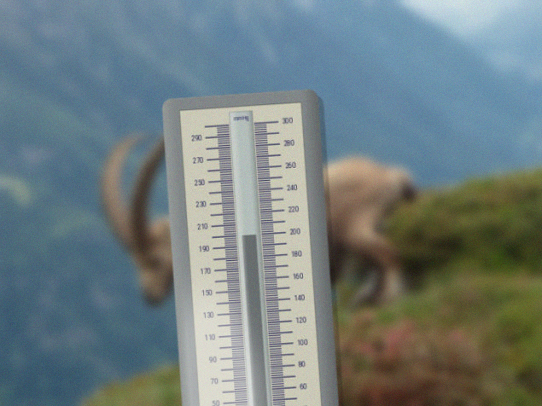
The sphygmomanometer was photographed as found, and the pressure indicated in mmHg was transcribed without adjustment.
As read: 200 mmHg
